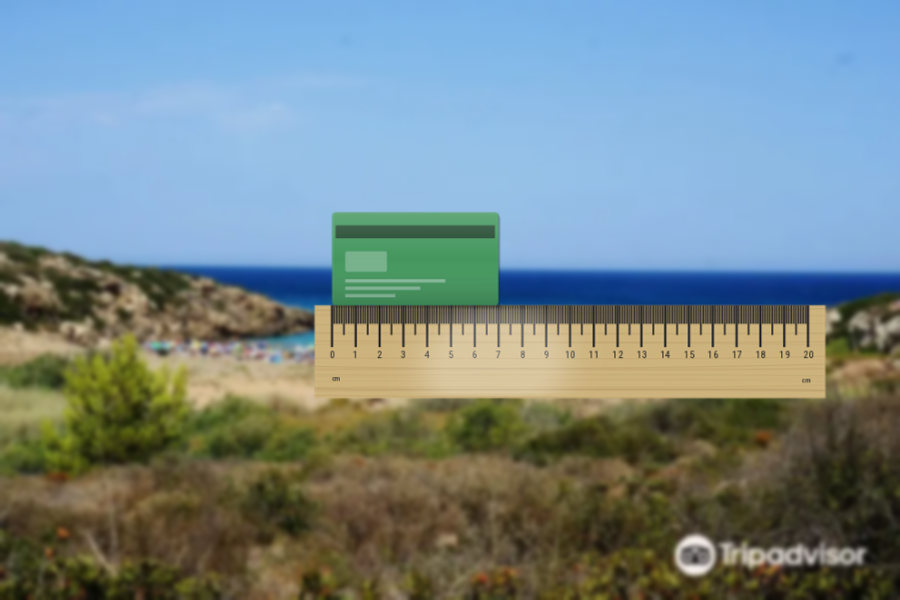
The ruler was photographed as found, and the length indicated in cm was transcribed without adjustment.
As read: 7 cm
